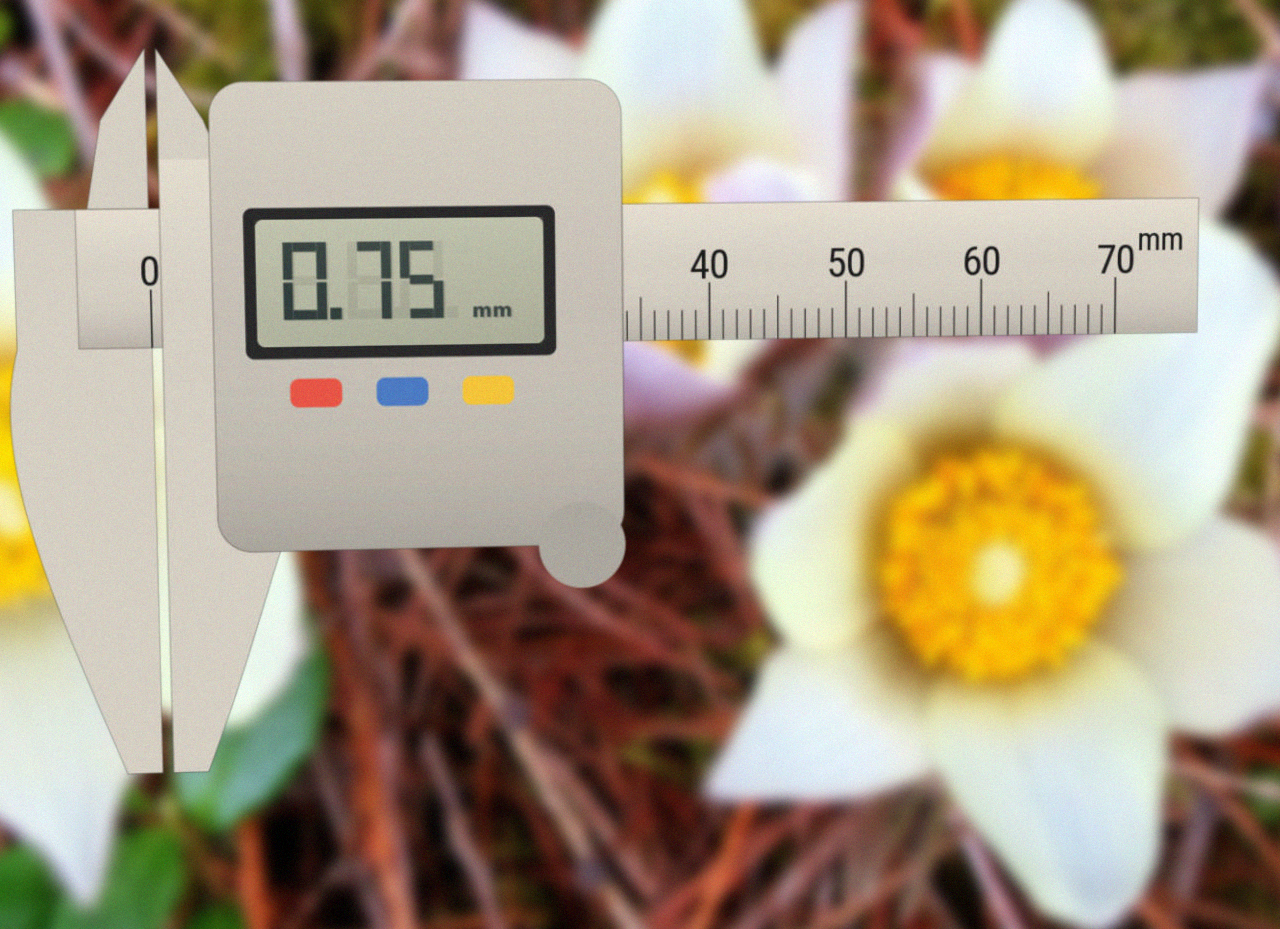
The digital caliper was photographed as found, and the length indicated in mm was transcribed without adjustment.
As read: 0.75 mm
